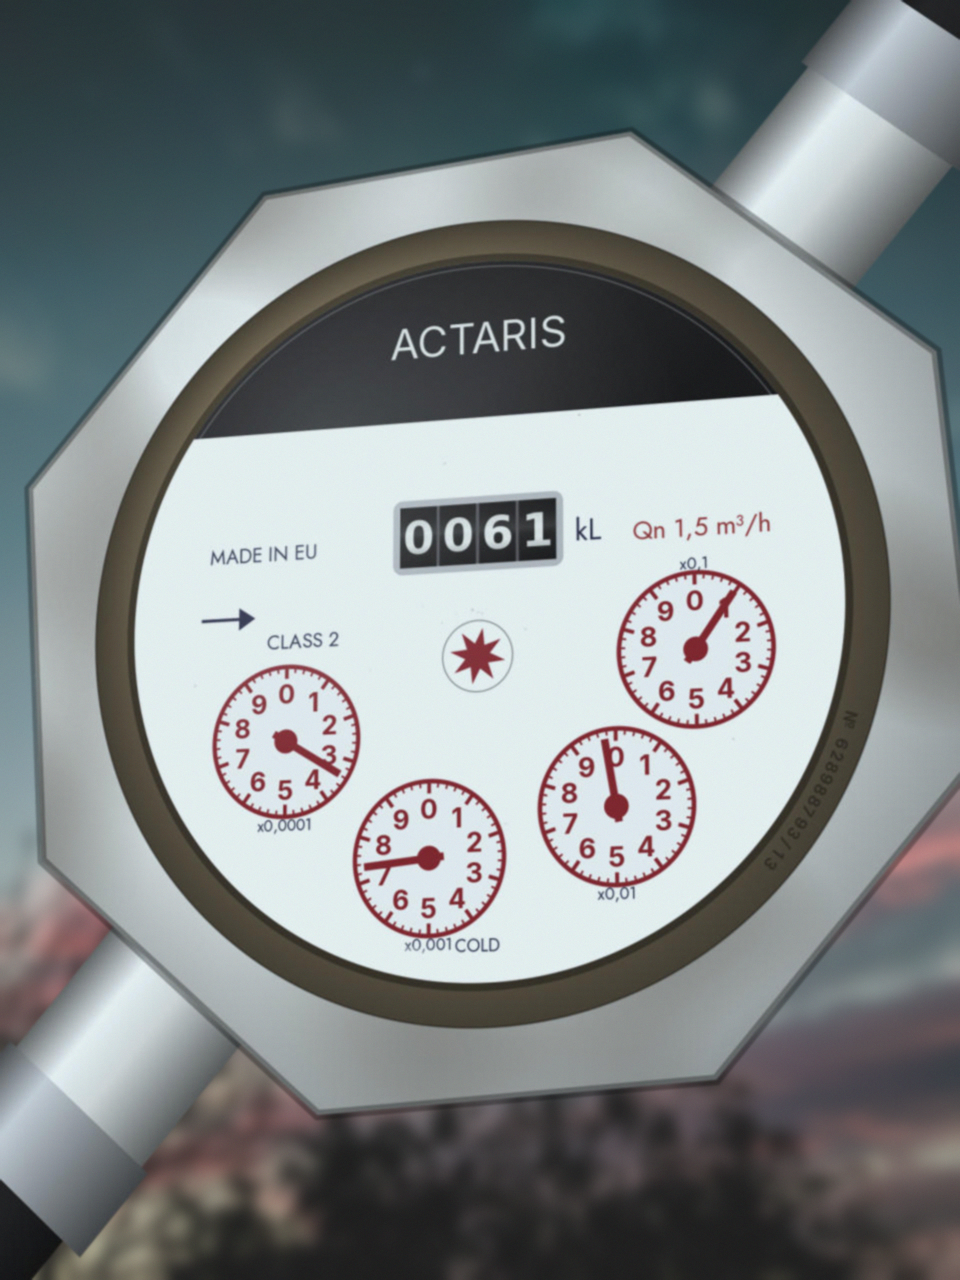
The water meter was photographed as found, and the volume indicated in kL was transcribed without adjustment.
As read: 61.0973 kL
